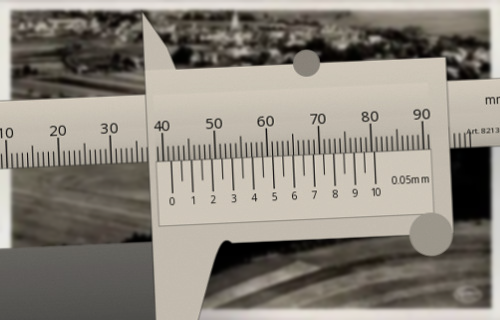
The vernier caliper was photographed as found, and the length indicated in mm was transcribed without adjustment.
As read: 41.5 mm
